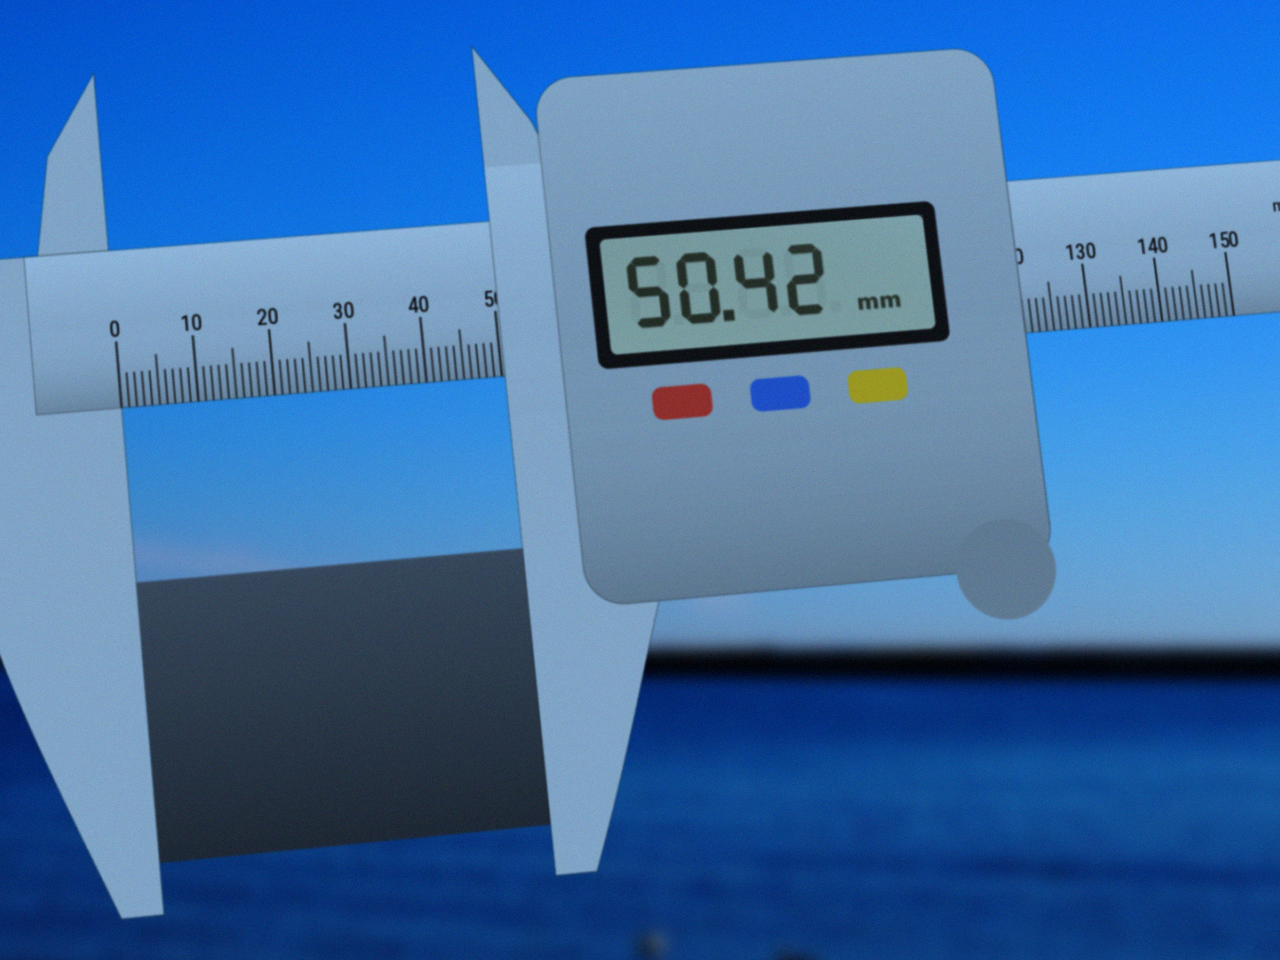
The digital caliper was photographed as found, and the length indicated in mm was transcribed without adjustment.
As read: 50.42 mm
